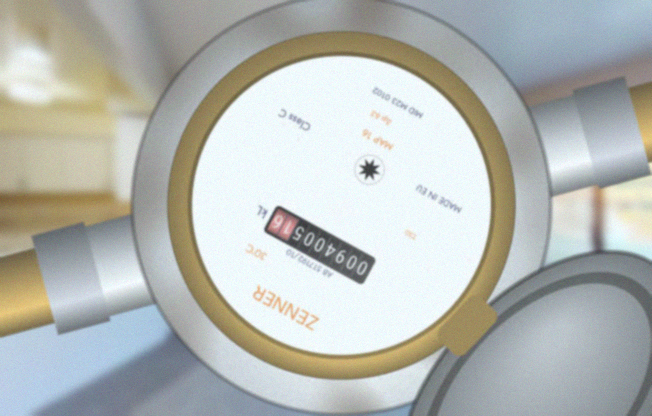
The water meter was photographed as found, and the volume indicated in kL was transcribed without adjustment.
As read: 94005.16 kL
